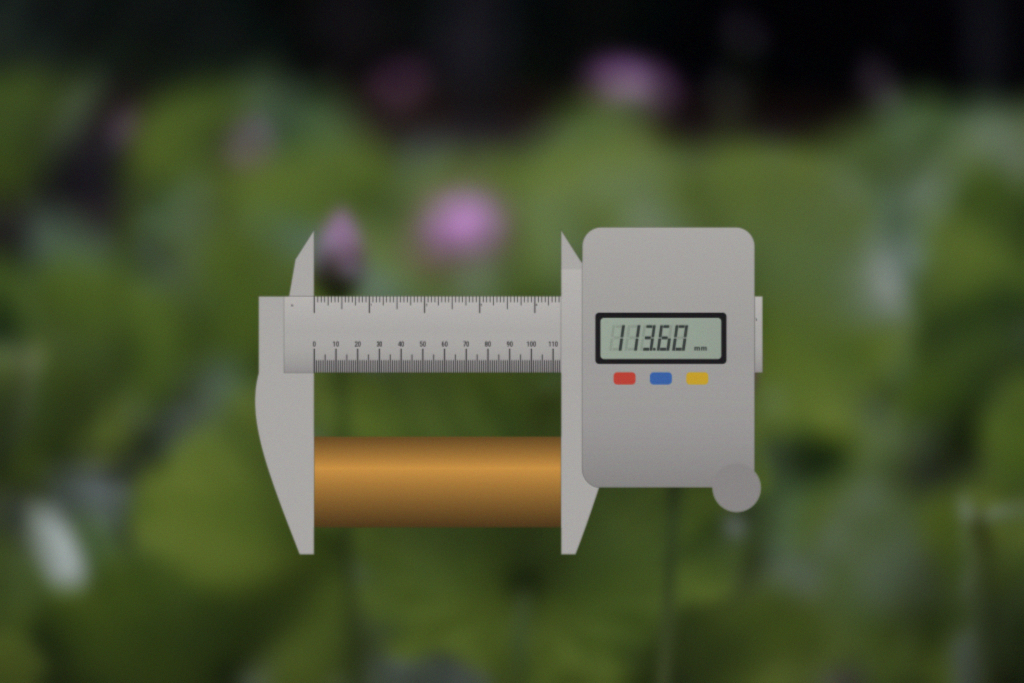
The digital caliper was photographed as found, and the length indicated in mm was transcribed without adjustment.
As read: 113.60 mm
